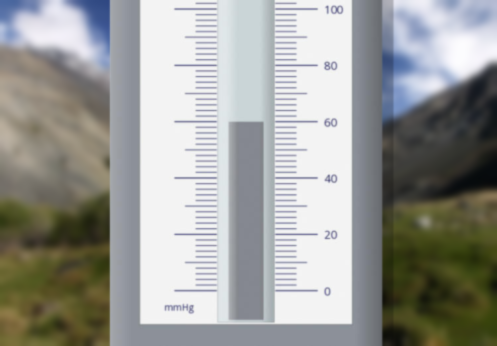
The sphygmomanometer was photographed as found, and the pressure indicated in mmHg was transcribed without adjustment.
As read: 60 mmHg
